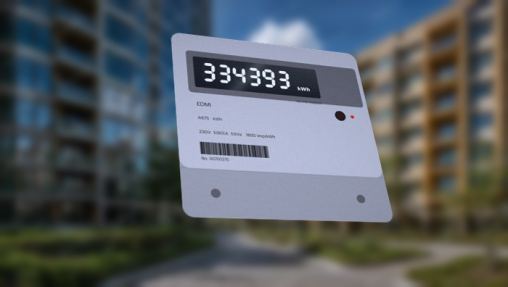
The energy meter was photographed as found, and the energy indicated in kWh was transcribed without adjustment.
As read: 334393 kWh
